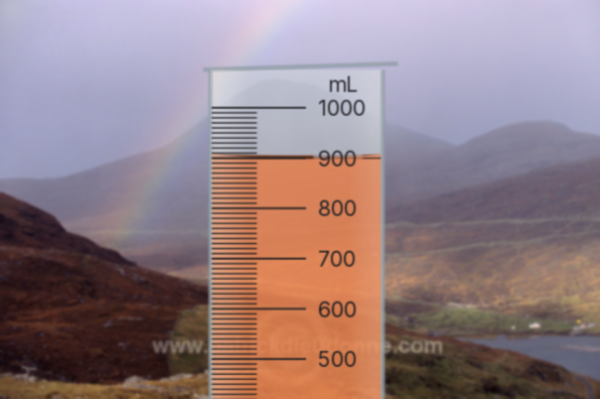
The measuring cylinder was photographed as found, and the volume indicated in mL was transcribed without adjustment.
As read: 900 mL
